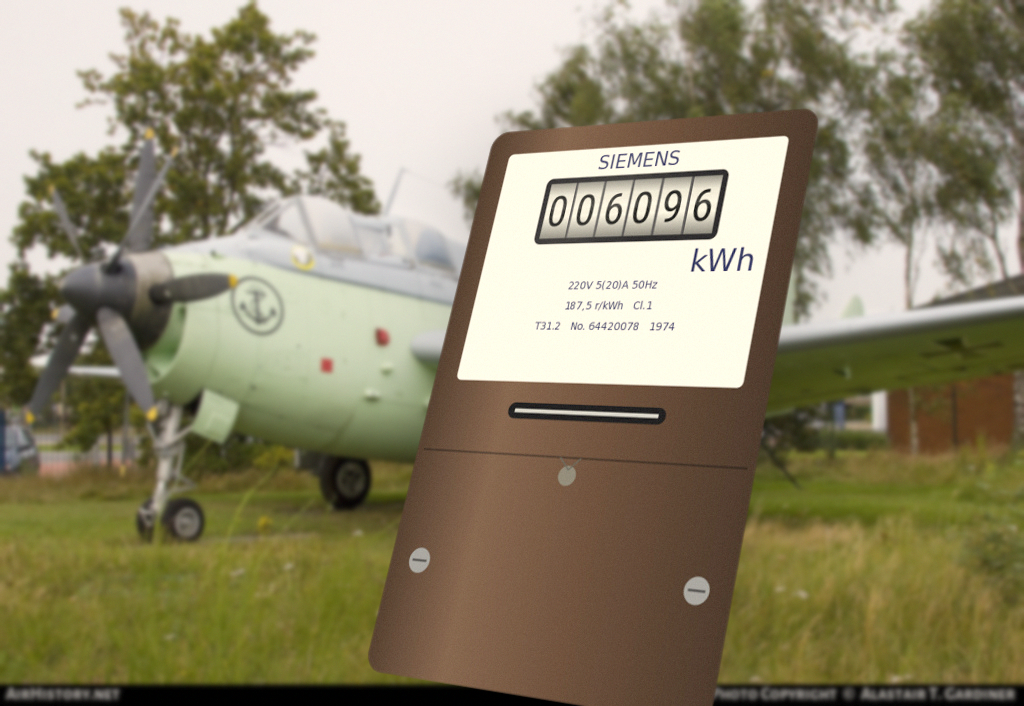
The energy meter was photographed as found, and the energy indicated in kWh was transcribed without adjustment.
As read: 6096 kWh
